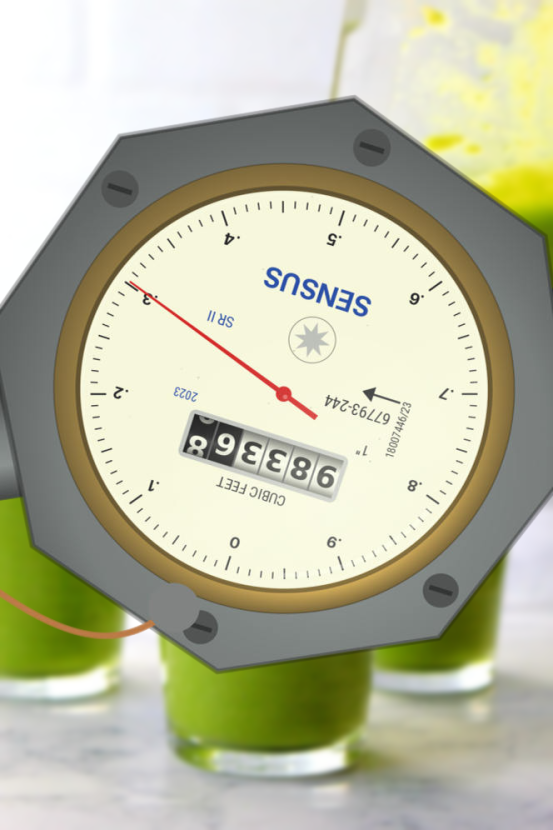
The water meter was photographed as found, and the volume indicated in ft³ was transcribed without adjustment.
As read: 983368.30 ft³
